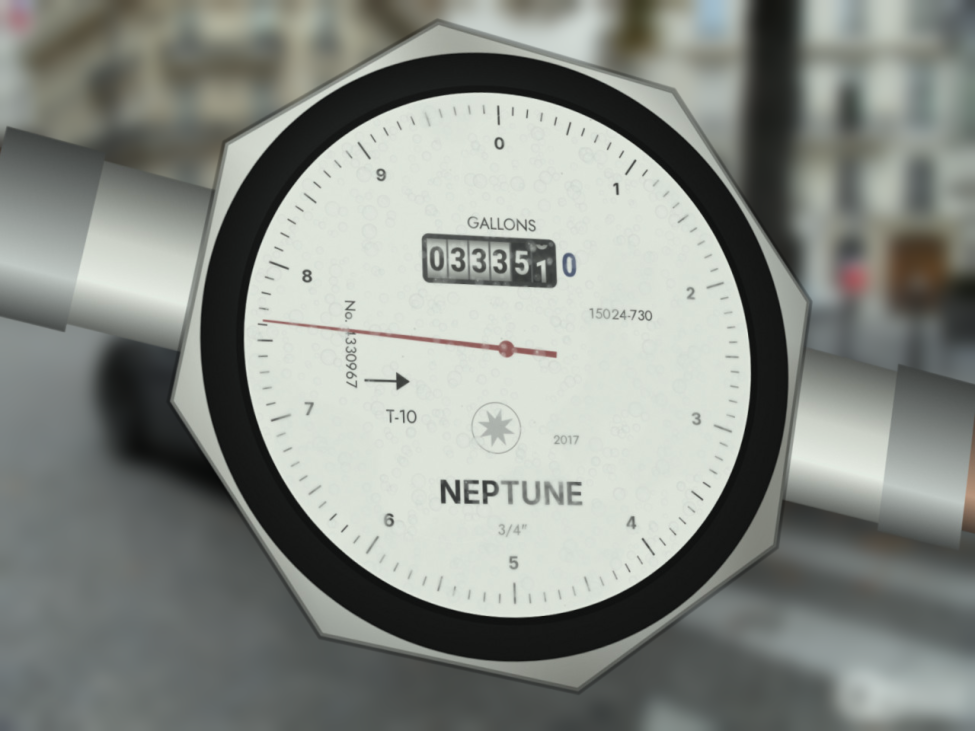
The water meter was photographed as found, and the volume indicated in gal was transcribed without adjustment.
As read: 333507.6 gal
